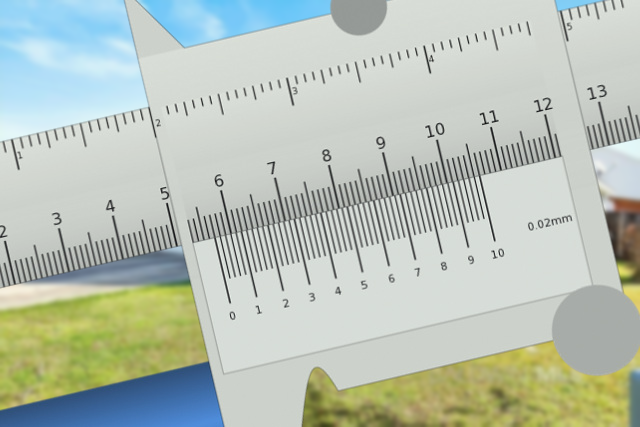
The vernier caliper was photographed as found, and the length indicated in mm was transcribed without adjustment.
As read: 57.0 mm
